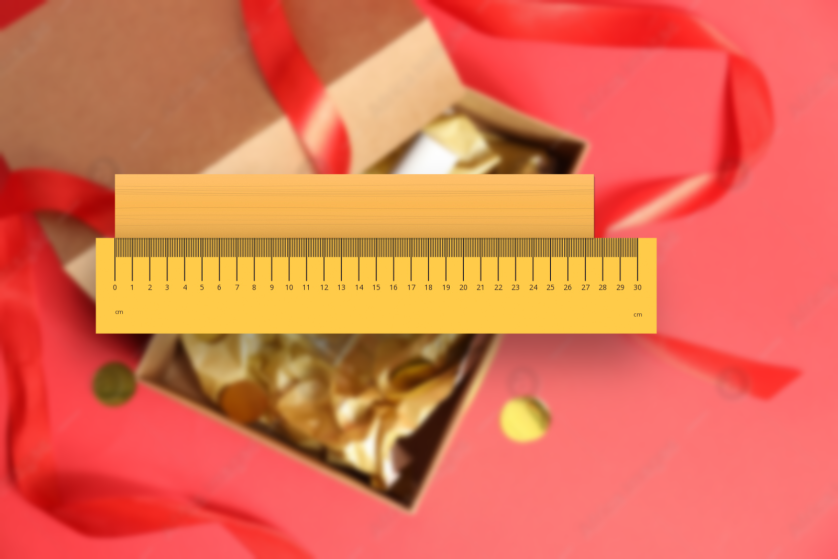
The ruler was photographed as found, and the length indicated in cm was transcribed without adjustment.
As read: 27.5 cm
